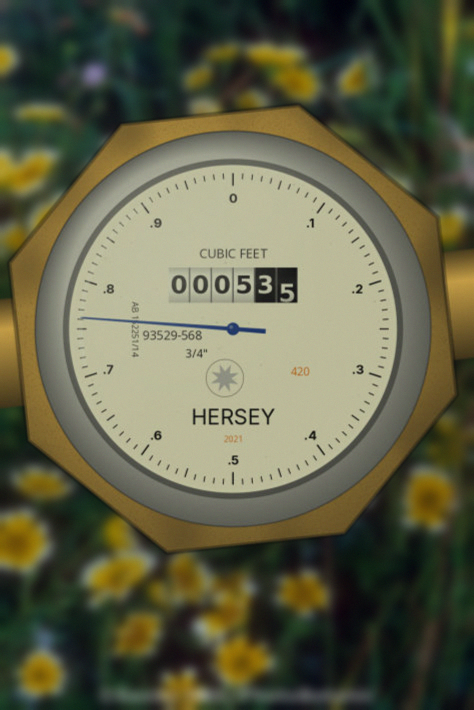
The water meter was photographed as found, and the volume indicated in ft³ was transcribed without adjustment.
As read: 534.76 ft³
